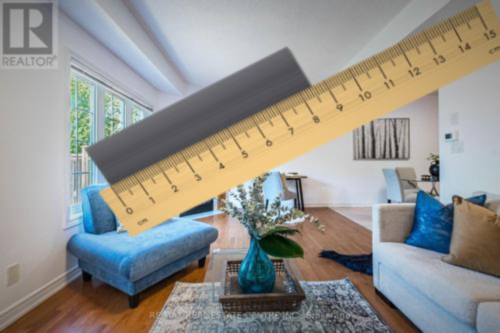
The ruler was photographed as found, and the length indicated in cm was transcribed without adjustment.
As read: 8.5 cm
